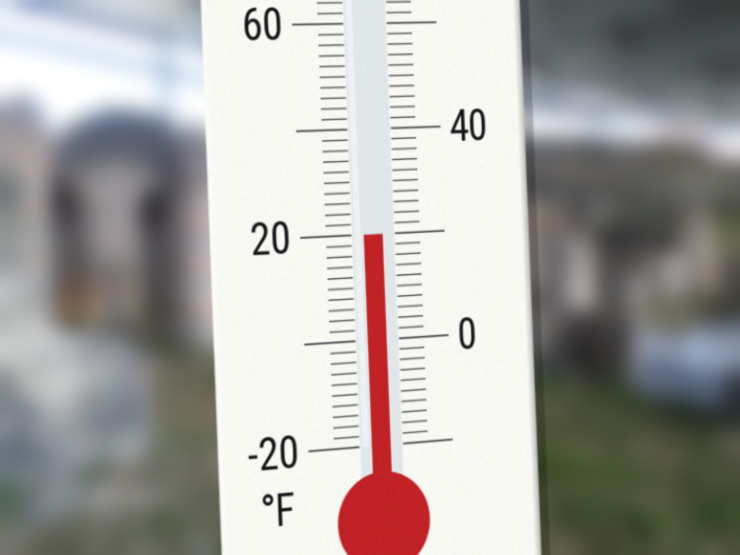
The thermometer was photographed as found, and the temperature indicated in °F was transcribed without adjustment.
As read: 20 °F
